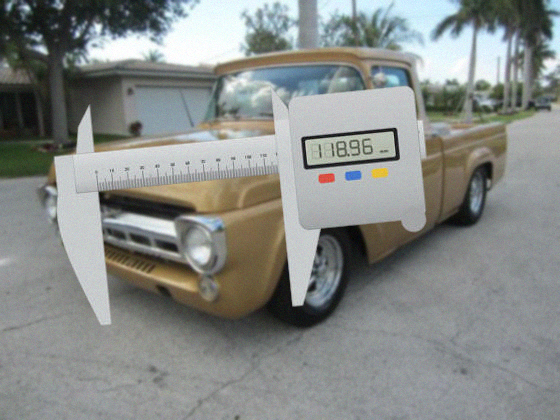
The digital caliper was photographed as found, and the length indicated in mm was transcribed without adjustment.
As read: 118.96 mm
